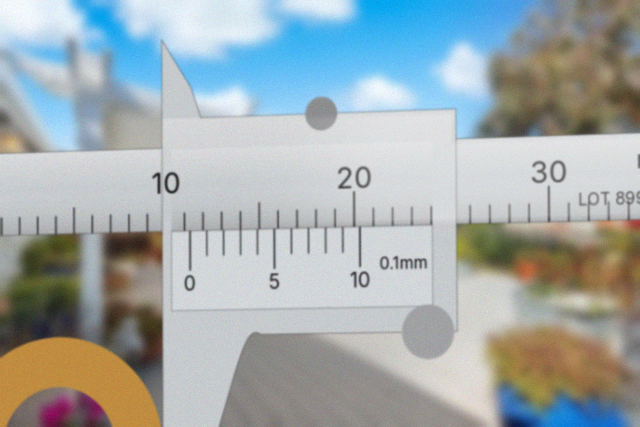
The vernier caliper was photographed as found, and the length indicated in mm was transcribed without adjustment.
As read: 11.3 mm
